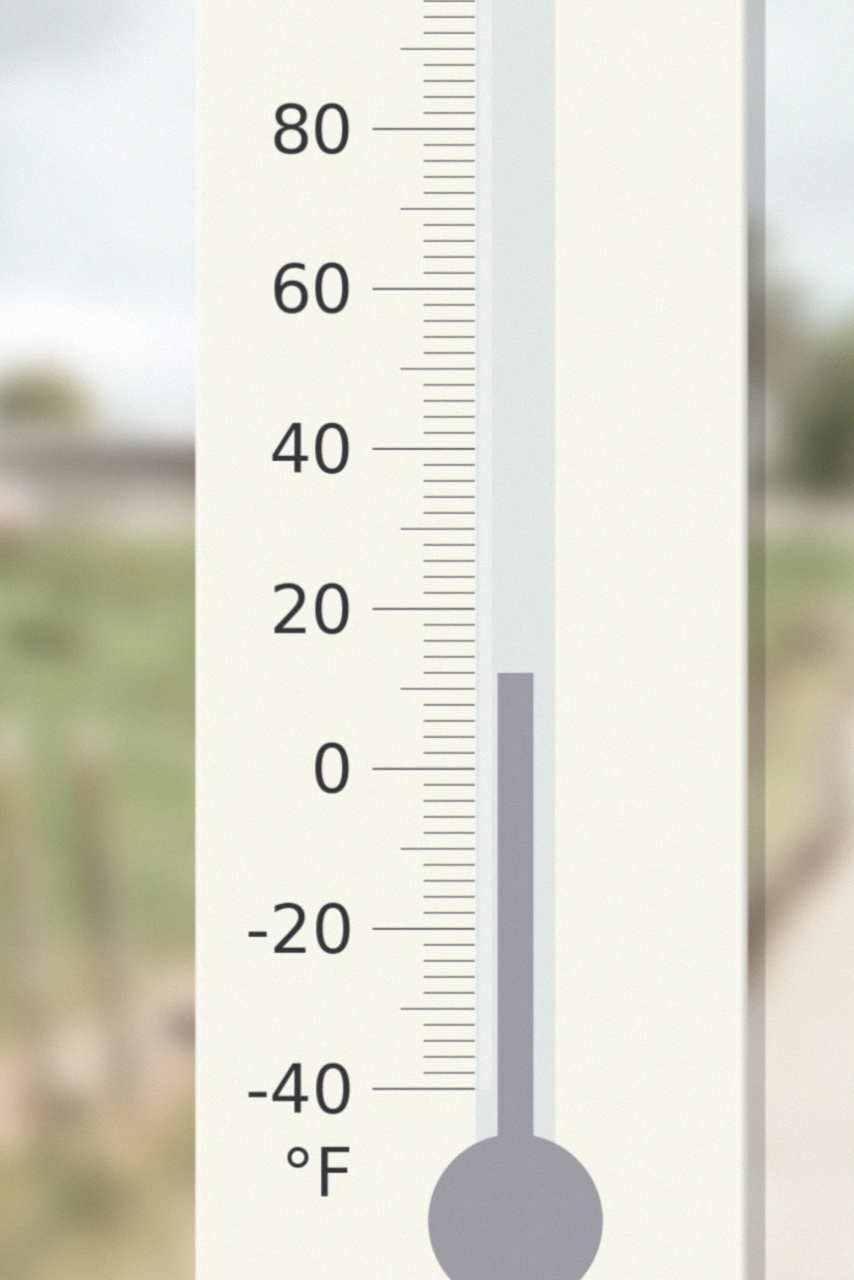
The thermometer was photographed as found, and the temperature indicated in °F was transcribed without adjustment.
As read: 12 °F
